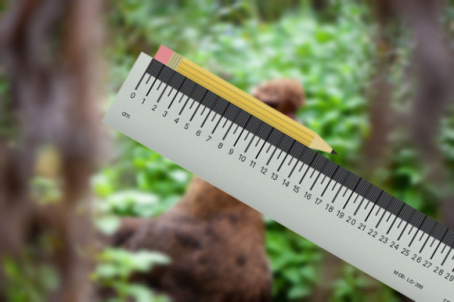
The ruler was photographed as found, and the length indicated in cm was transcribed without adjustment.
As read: 16.5 cm
